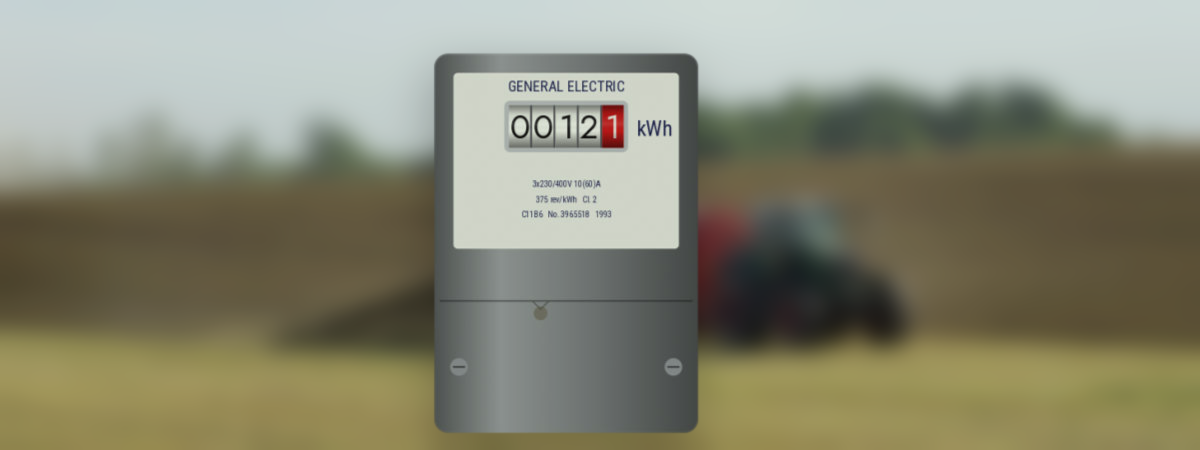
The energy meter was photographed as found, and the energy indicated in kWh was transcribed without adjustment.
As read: 12.1 kWh
